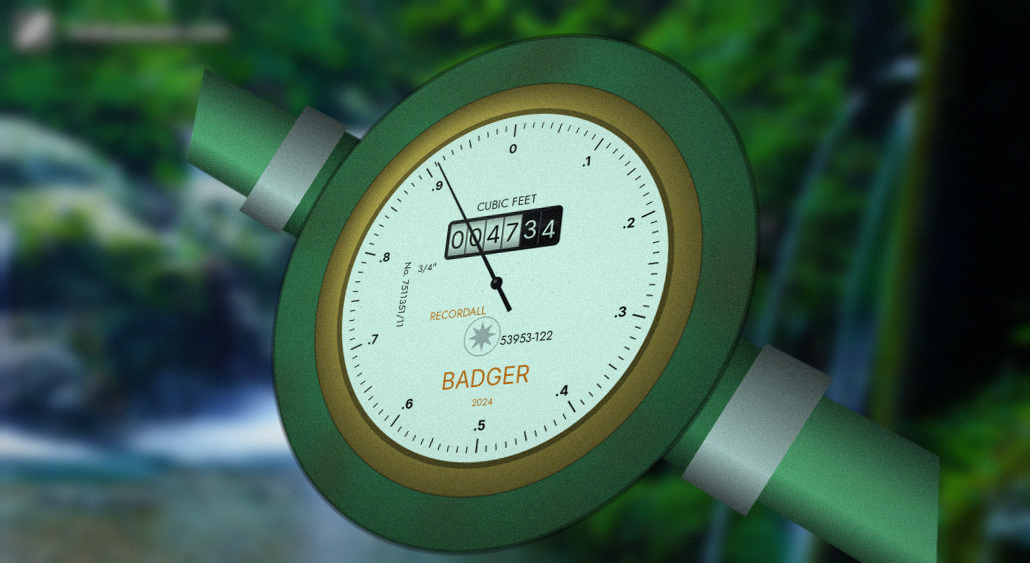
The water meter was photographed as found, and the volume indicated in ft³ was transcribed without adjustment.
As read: 4733.91 ft³
